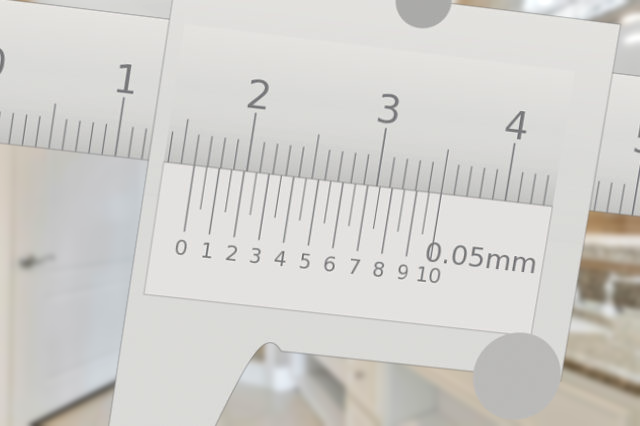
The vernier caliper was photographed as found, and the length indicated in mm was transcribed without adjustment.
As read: 16.0 mm
